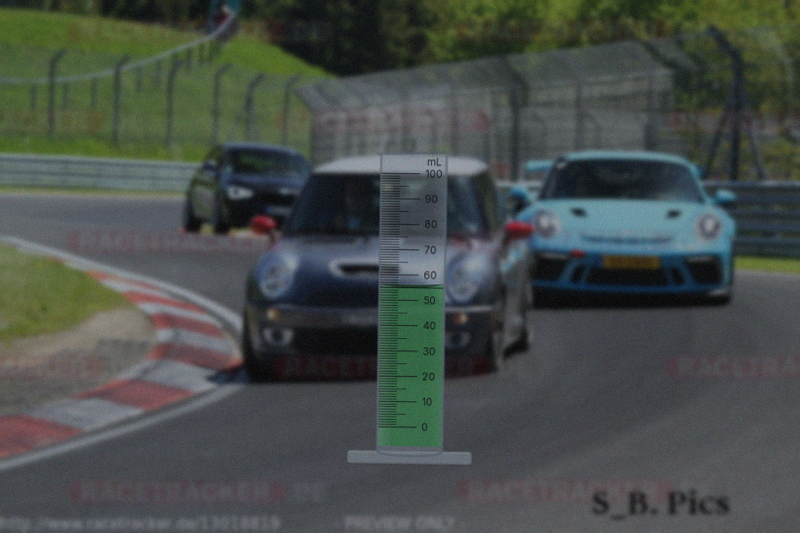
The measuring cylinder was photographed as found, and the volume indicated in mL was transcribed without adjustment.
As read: 55 mL
